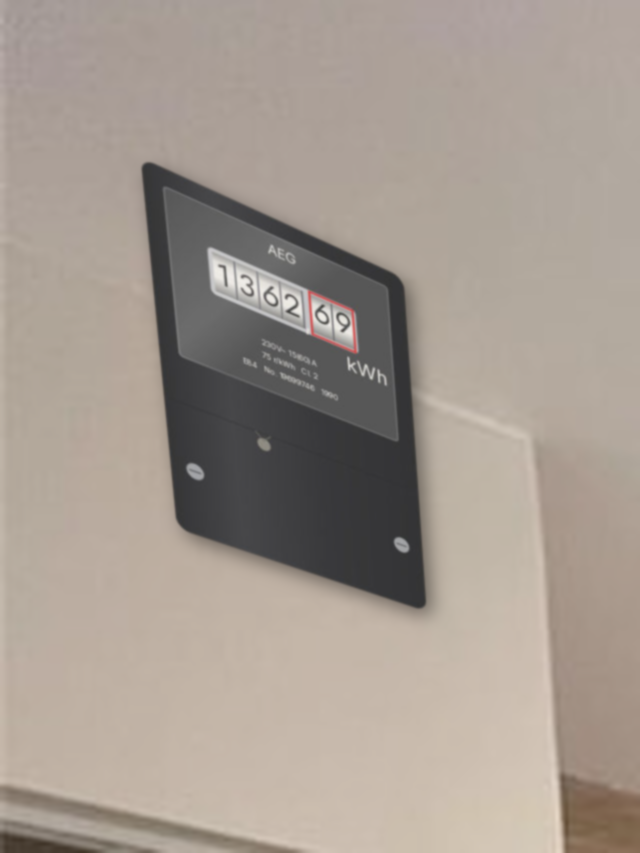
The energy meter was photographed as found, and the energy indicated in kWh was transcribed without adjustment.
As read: 1362.69 kWh
